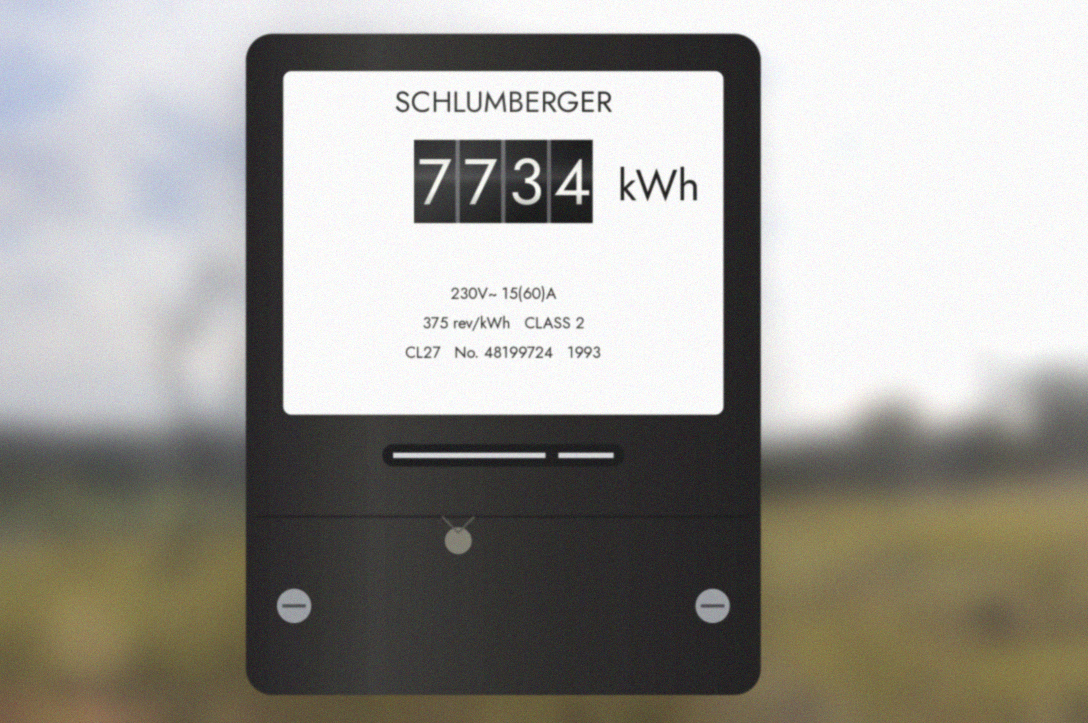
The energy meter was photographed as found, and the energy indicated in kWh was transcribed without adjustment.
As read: 7734 kWh
